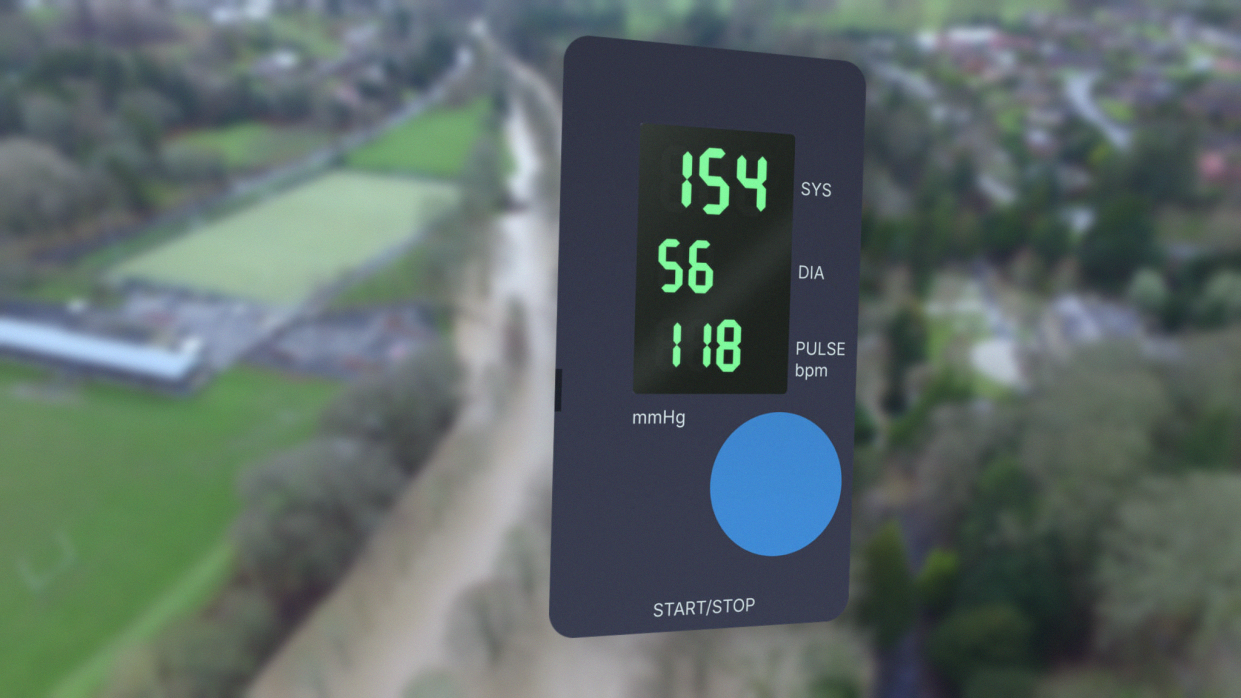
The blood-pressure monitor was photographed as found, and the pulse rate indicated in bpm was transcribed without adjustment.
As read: 118 bpm
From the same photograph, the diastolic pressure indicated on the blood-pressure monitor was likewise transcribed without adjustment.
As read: 56 mmHg
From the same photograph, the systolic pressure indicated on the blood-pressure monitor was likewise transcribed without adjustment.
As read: 154 mmHg
